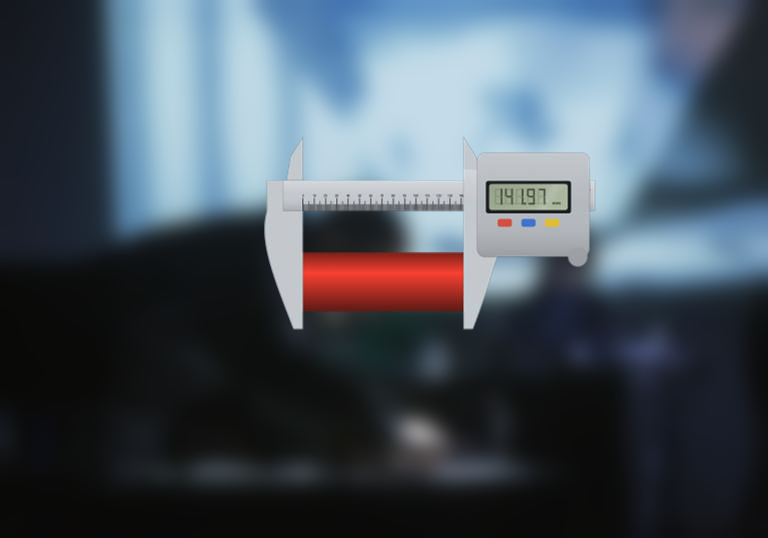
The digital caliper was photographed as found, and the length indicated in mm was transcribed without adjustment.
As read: 141.97 mm
